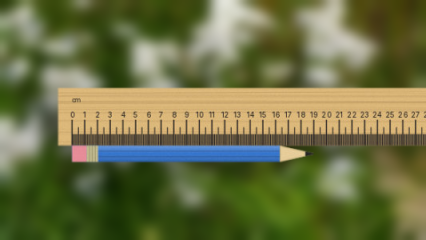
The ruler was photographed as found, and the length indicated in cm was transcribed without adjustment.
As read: 19 cm
